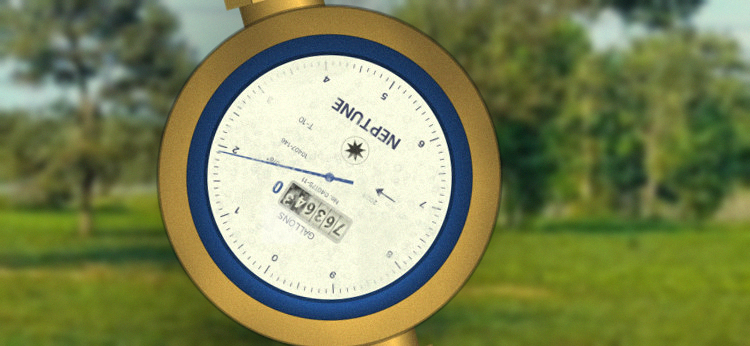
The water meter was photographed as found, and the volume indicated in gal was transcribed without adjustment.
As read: 7636431.9 gal
